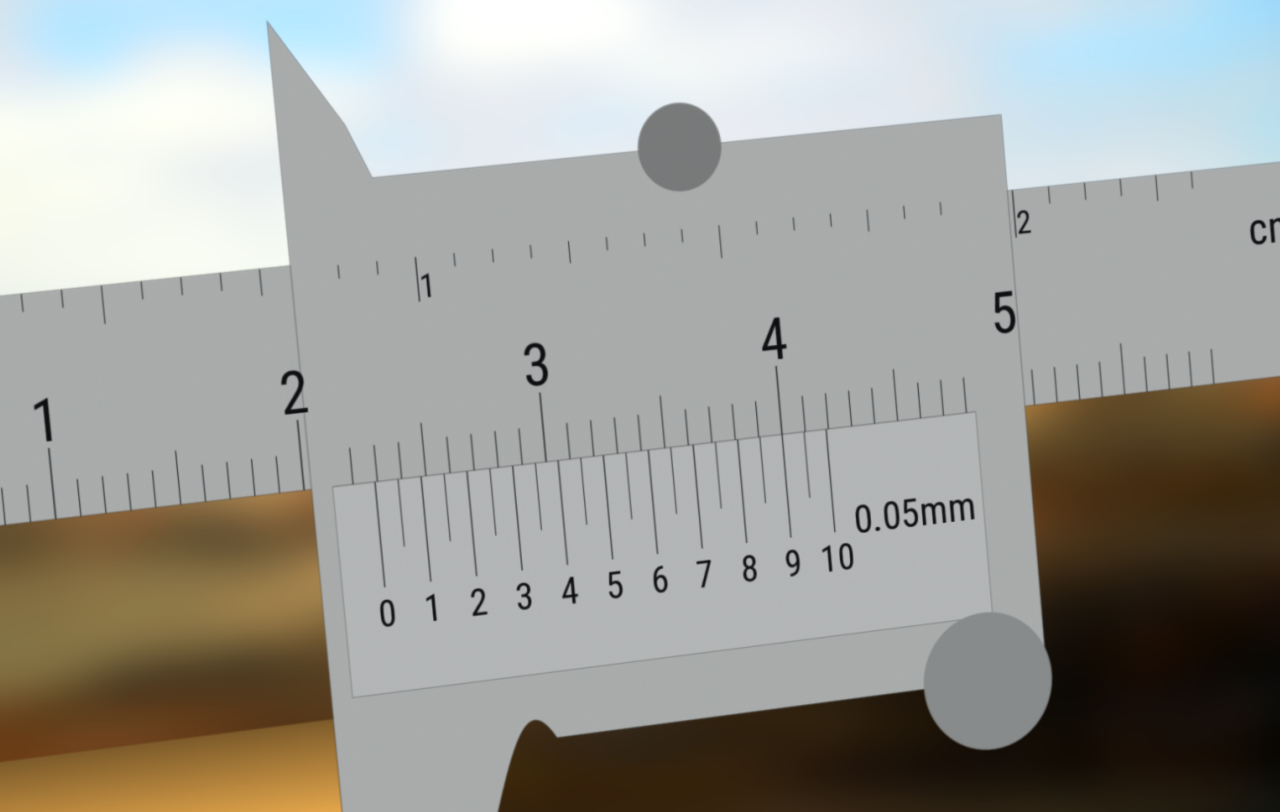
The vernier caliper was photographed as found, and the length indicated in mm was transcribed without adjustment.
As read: 22.9 mm
